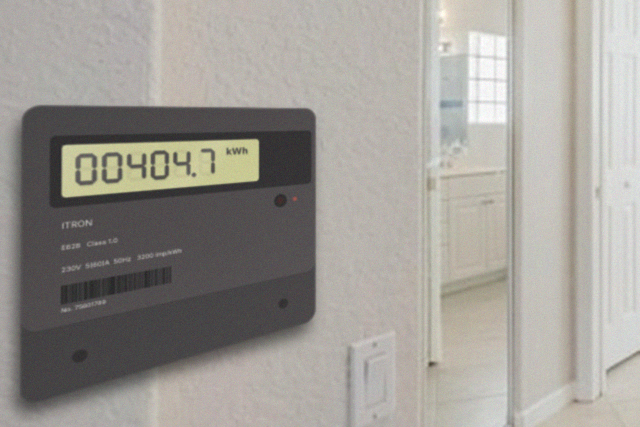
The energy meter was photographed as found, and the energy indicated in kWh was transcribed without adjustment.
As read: 404.7 kWh
